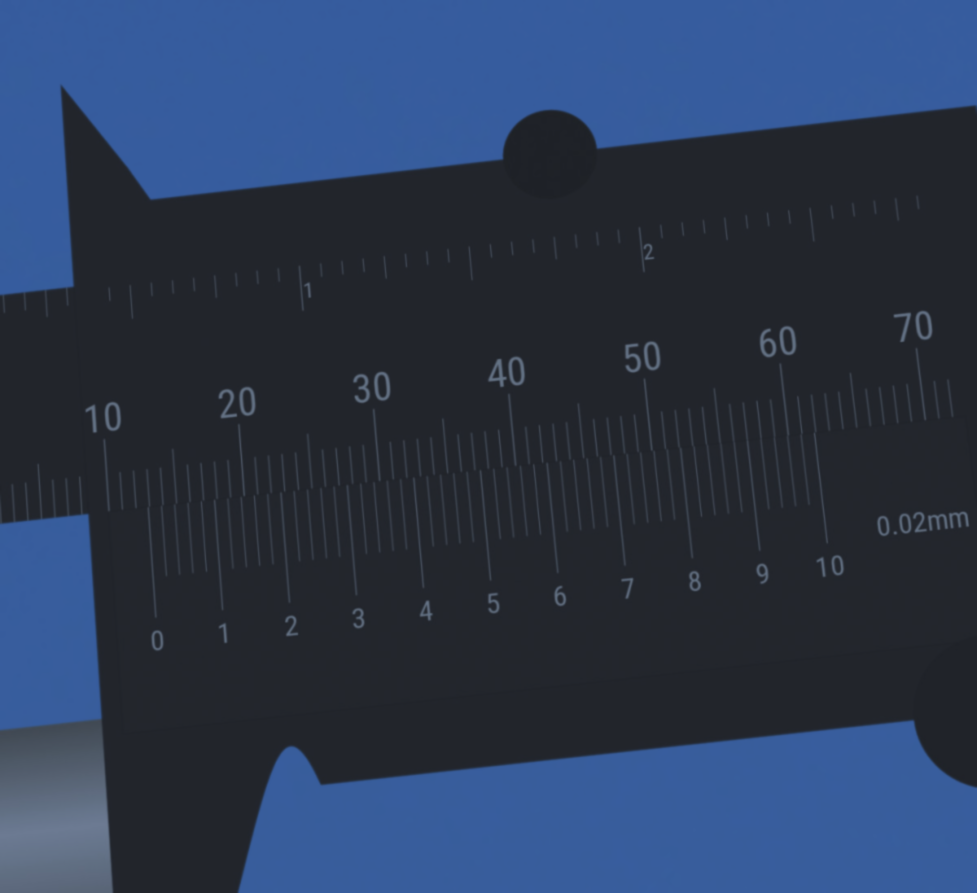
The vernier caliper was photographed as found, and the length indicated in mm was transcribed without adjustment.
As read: 12.9 mm
